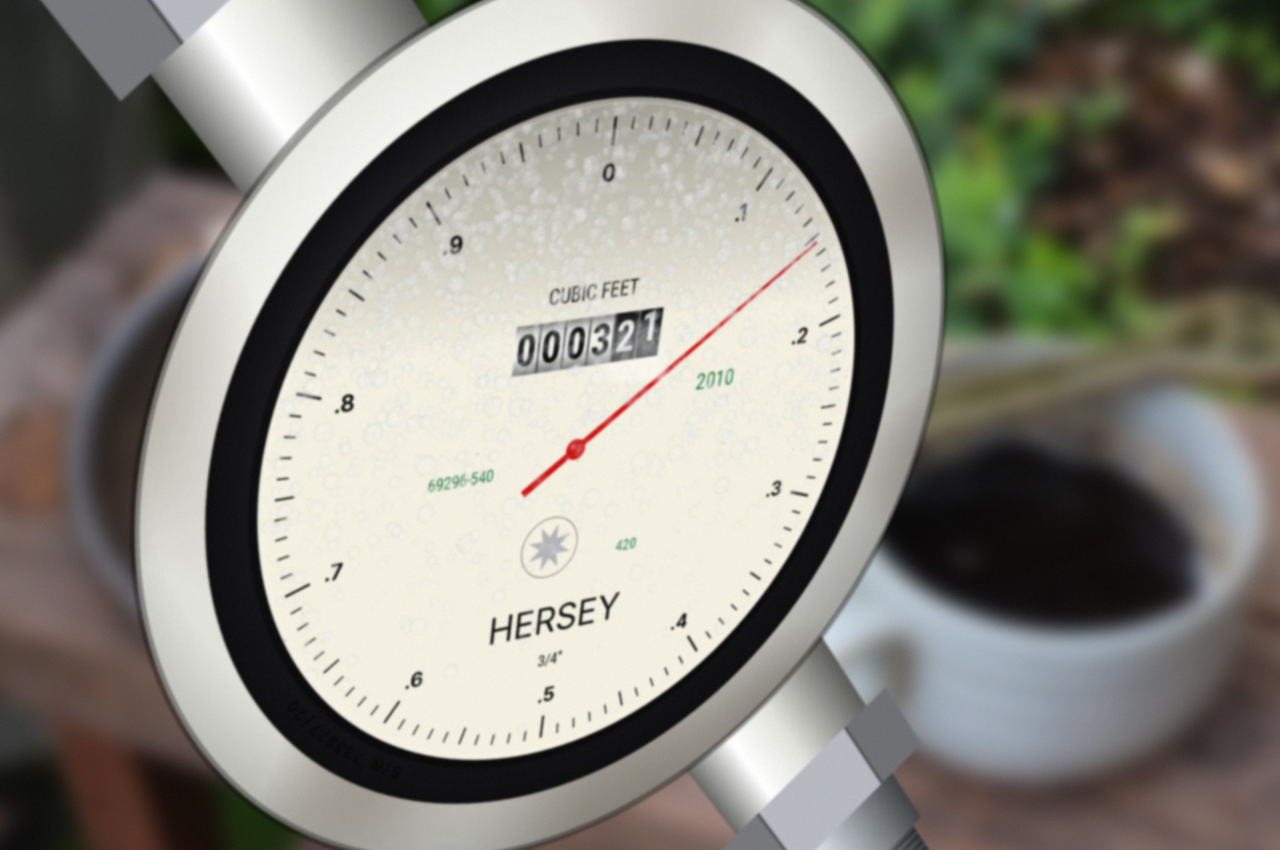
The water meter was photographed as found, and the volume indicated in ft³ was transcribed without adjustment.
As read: 321.15 ft³
